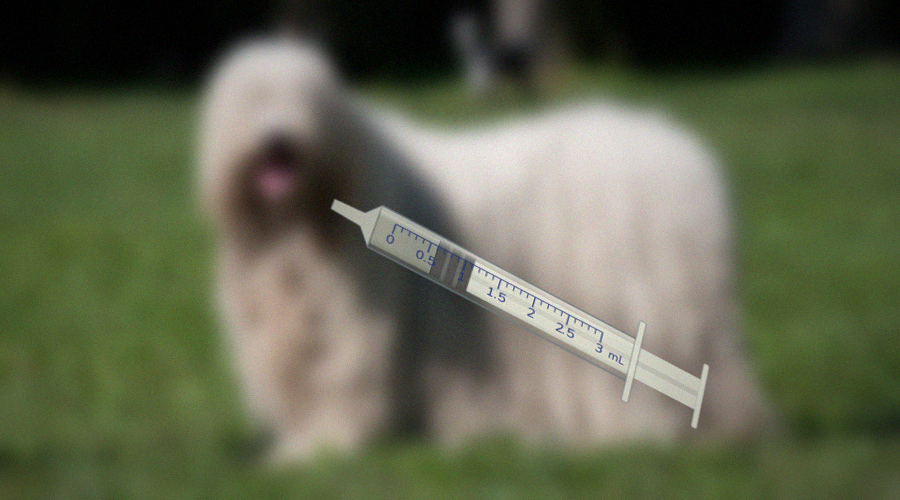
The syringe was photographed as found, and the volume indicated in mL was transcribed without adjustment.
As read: 0.6 mL
